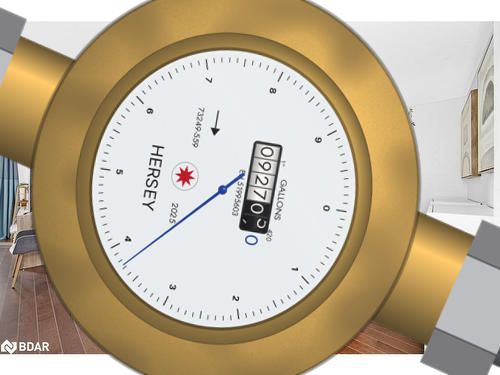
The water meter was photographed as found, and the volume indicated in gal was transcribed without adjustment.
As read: 927053.7 gal
